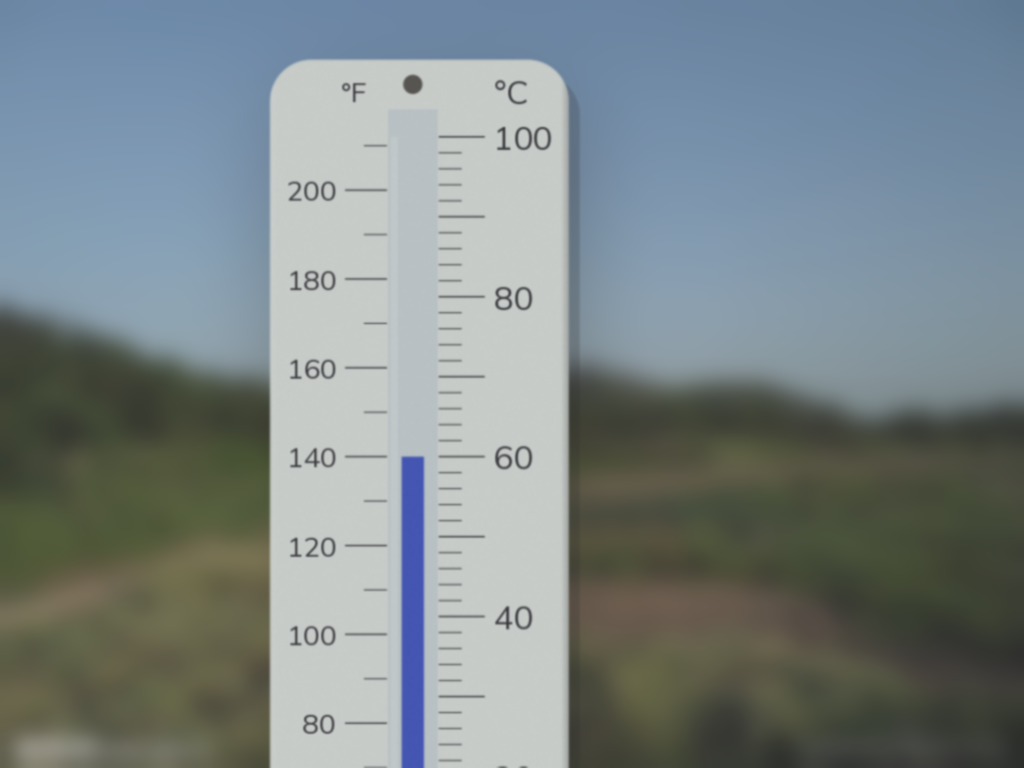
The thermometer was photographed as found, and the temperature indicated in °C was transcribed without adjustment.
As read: 60 °C
